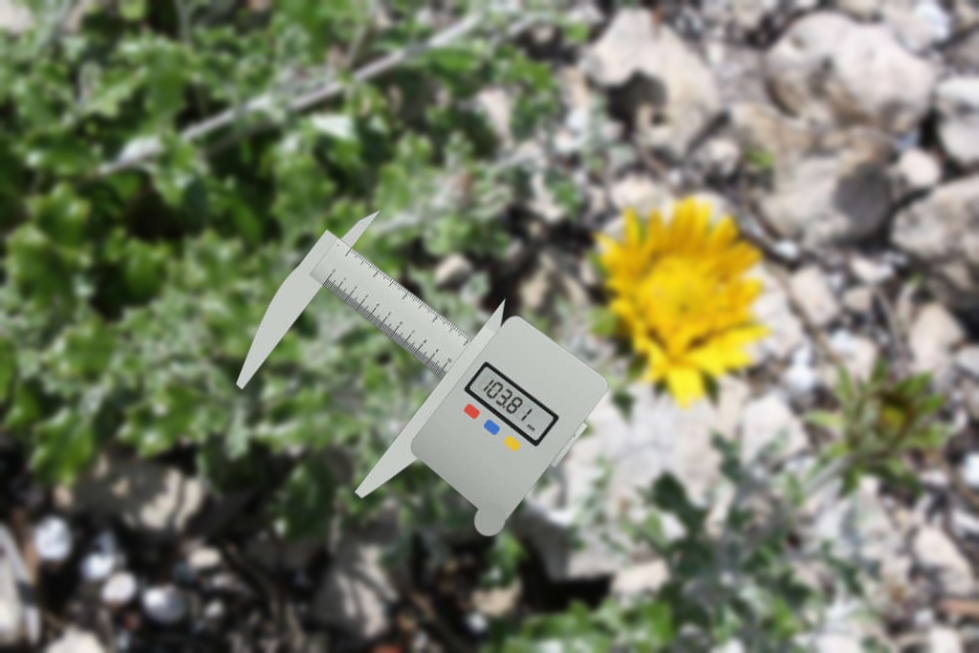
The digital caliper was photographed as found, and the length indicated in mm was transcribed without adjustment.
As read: 103.81 mm
